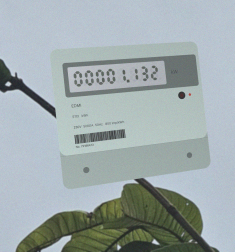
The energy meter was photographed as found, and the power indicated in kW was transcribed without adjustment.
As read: 1.132 kW
